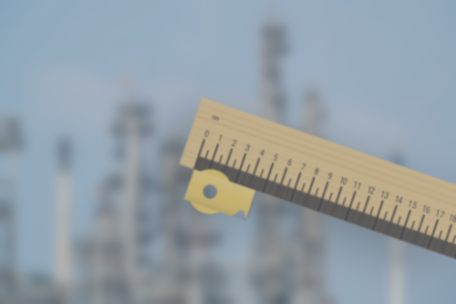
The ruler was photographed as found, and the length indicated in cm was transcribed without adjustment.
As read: 4.5 cm
